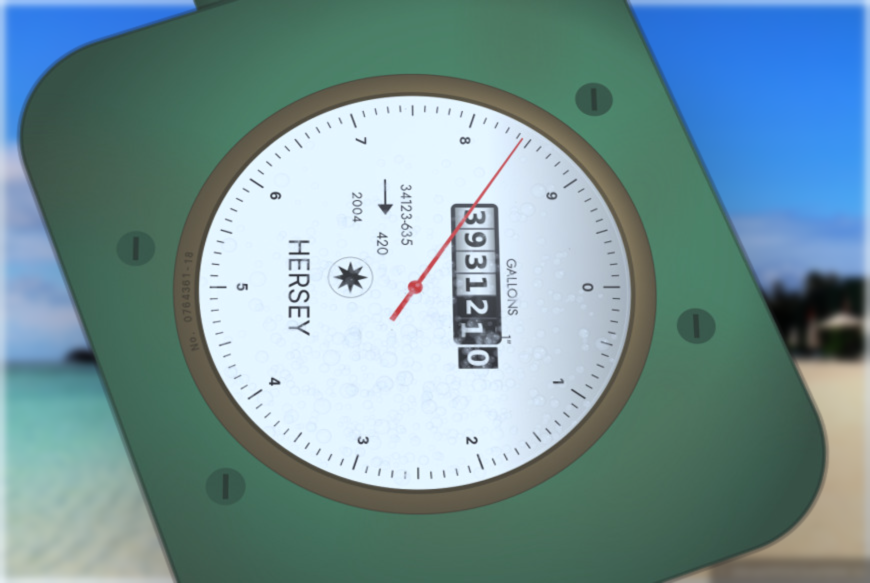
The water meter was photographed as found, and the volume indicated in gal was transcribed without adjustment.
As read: 3931208.4 gal
